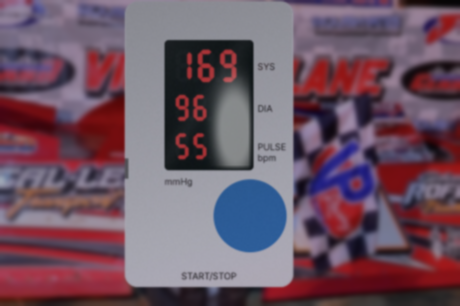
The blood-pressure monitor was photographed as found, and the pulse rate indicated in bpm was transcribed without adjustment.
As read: 55 bpm
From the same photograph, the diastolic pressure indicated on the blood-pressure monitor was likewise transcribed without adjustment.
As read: 96 mmHg
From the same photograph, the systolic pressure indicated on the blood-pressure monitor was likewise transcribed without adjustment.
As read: 169 mmHg
